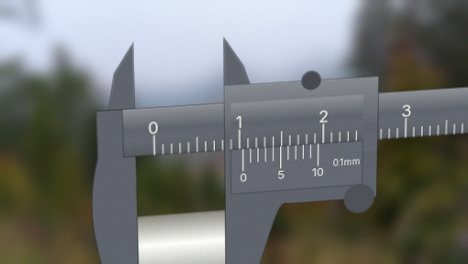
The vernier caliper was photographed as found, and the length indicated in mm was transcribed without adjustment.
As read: 10.4 mm
